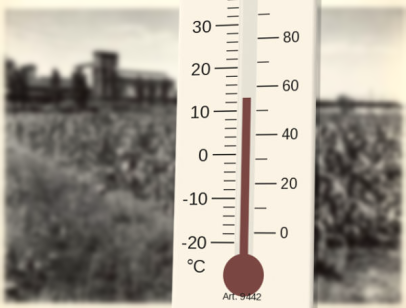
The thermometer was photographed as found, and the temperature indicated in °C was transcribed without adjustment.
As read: 13 °C
